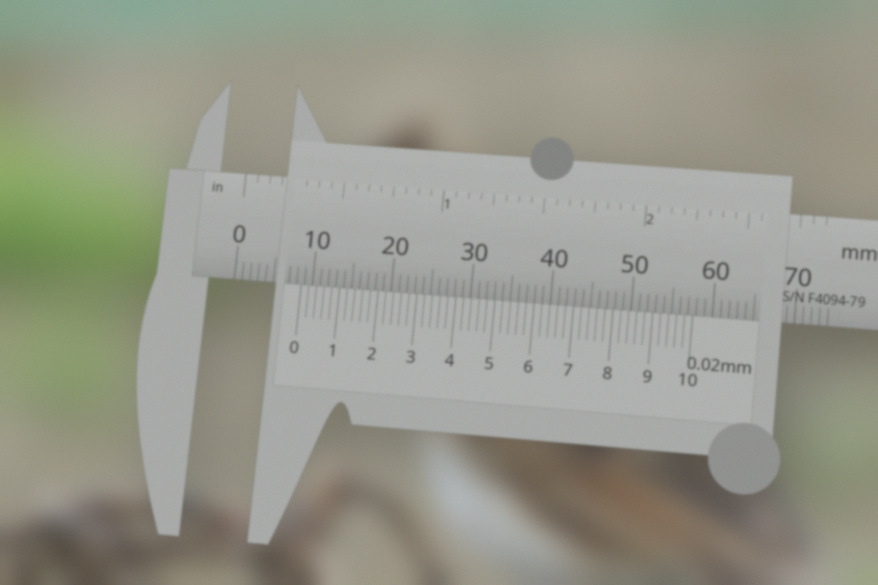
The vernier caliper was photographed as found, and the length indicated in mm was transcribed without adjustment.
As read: 8.6 mm
